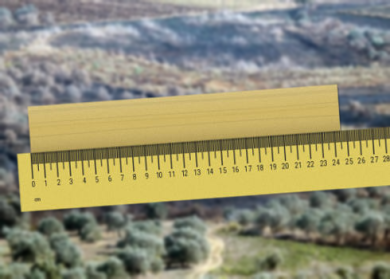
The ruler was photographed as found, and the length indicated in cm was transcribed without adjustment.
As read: 24.5 cm
